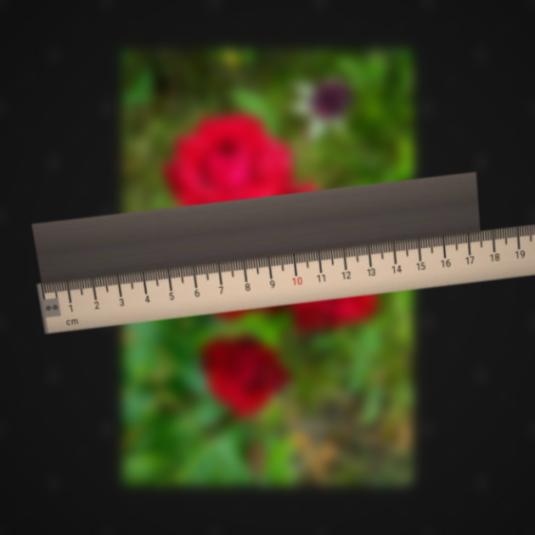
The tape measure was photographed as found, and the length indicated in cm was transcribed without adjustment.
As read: 17.5 cm
